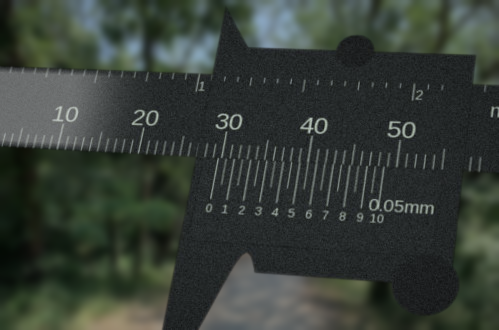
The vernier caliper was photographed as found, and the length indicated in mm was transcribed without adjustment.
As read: 29.6 mm
